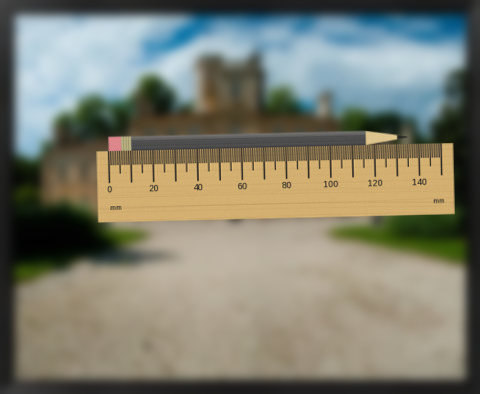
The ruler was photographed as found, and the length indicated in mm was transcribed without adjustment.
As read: 135 mm
